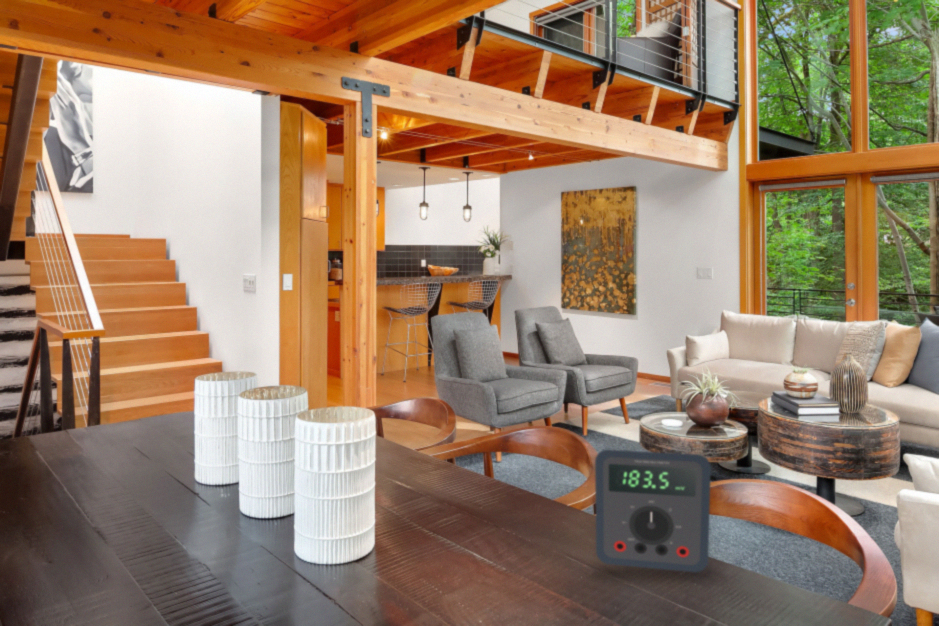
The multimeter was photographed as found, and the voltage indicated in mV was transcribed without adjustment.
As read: 183.5 mV
